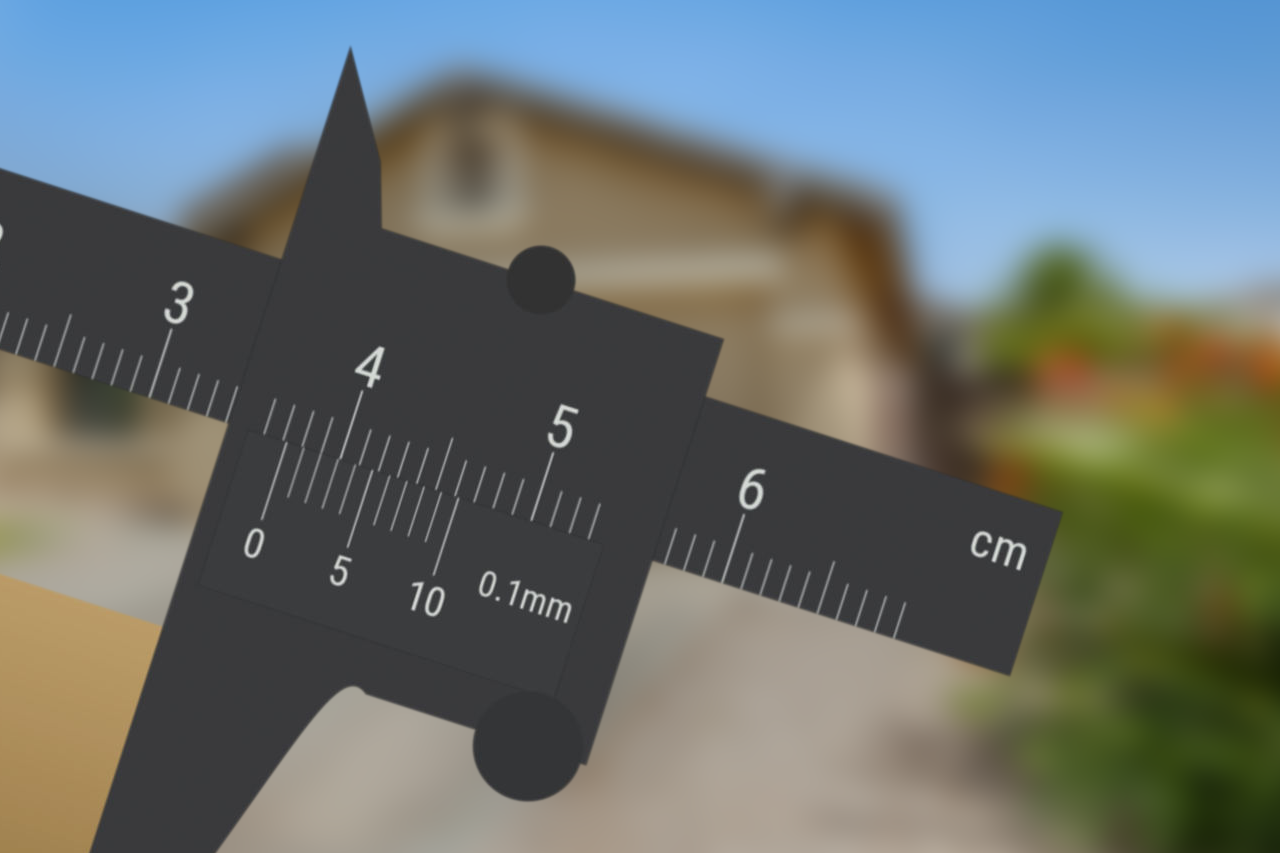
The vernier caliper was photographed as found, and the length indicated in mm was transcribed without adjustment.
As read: 37.2 mm
